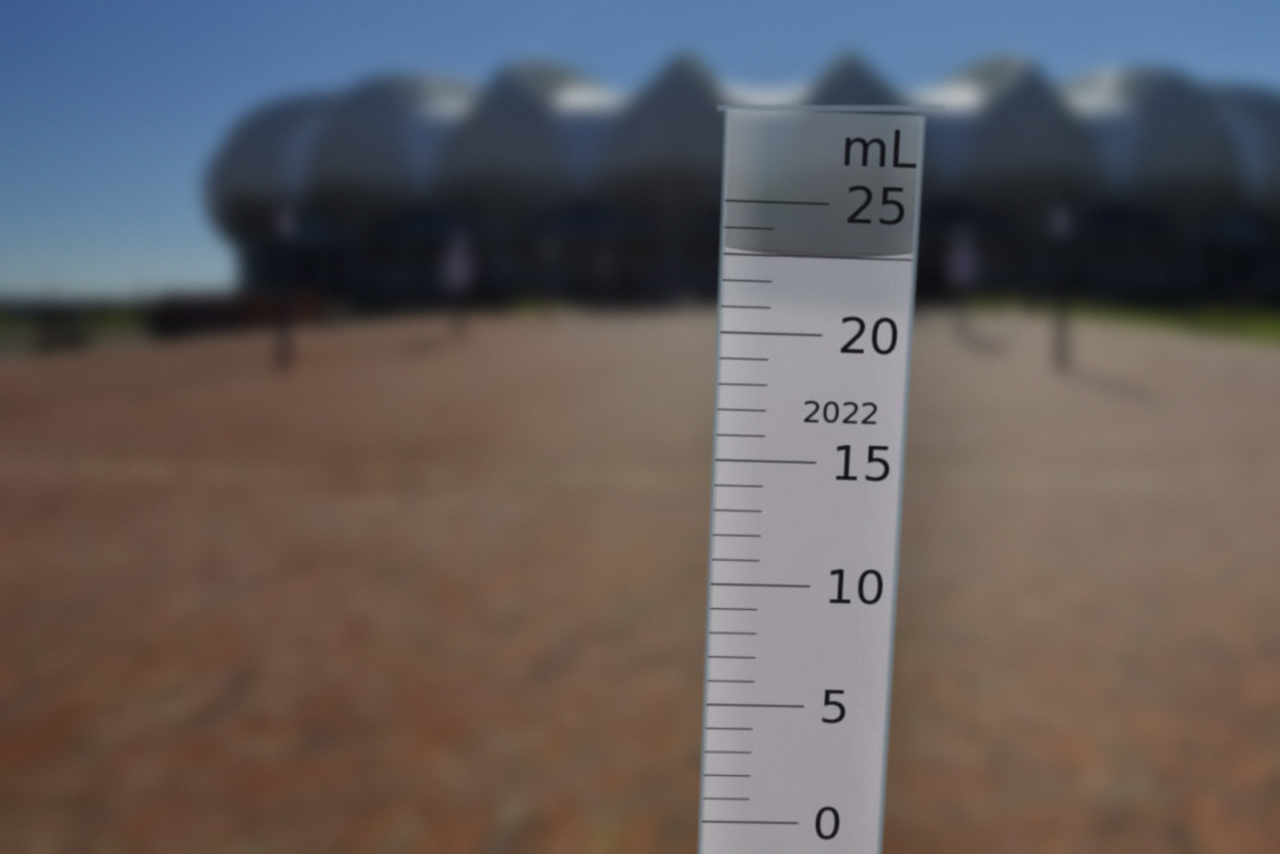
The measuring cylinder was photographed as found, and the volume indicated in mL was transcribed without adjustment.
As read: 23 mL
